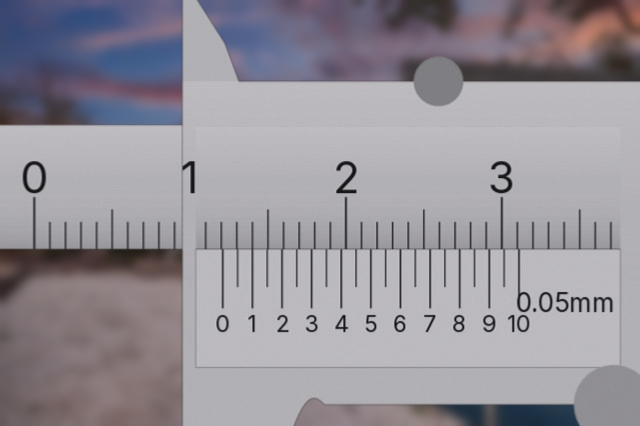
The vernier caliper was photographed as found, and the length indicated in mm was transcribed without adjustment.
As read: 12.1 mm
